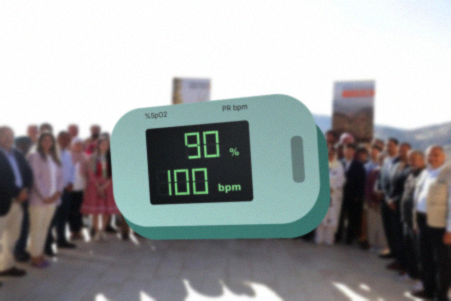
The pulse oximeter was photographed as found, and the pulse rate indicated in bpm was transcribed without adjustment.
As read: 100 bpm
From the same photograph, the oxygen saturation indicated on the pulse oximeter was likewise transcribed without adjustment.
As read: 90 %
